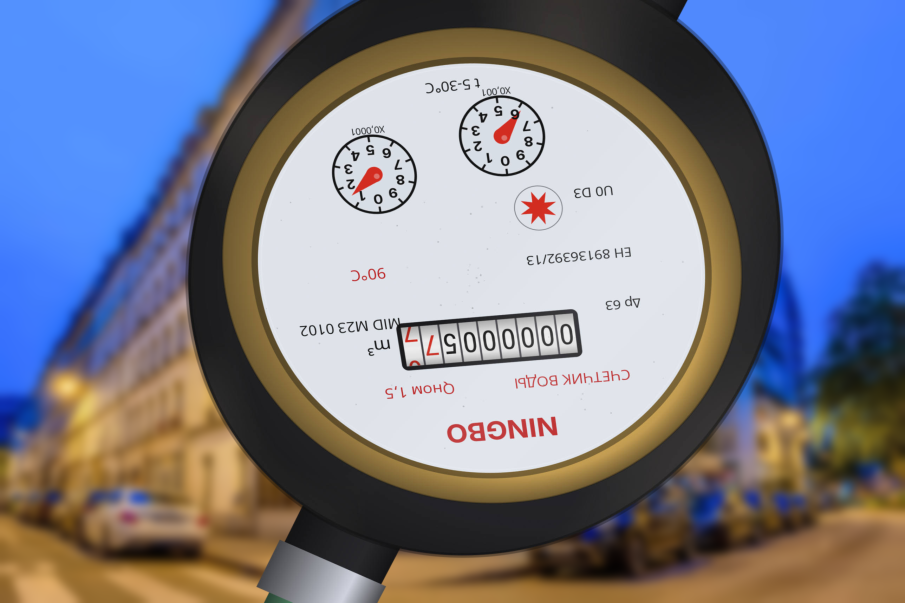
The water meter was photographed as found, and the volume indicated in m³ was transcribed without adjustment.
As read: 5.7661 m³
